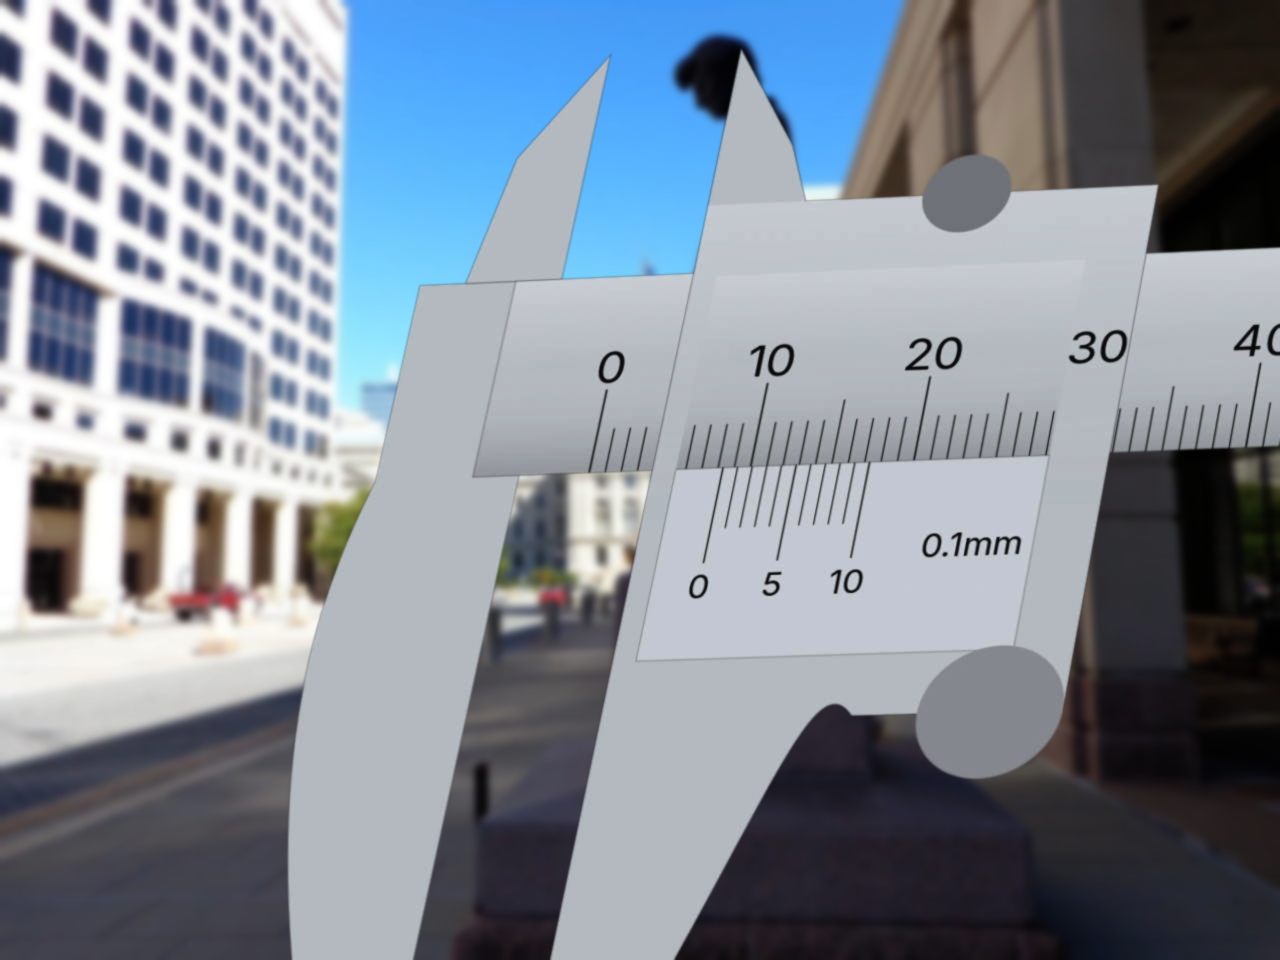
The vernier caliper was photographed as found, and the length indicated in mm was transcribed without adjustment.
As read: 8.3 mm
